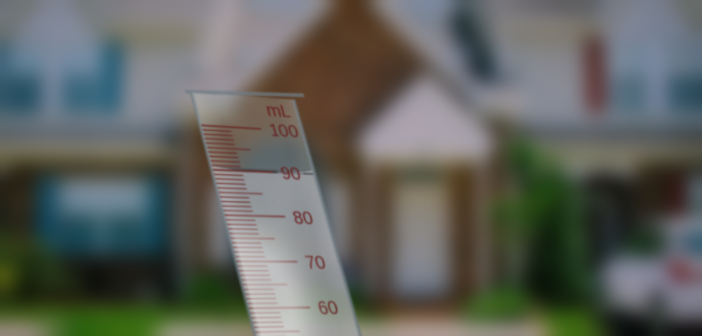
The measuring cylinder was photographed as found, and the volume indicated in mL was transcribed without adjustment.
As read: 90 mL
